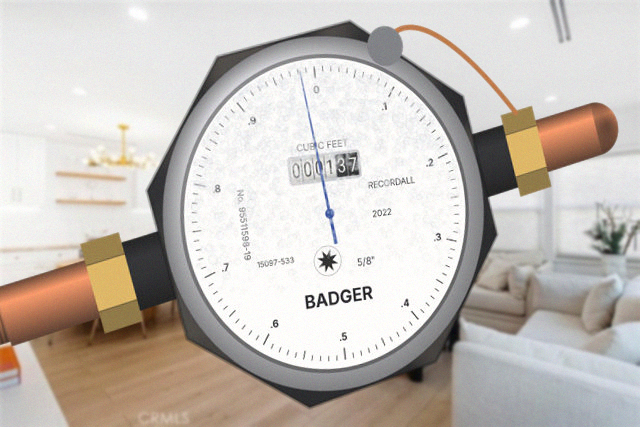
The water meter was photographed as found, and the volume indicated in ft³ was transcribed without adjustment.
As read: 136.98 ft³
